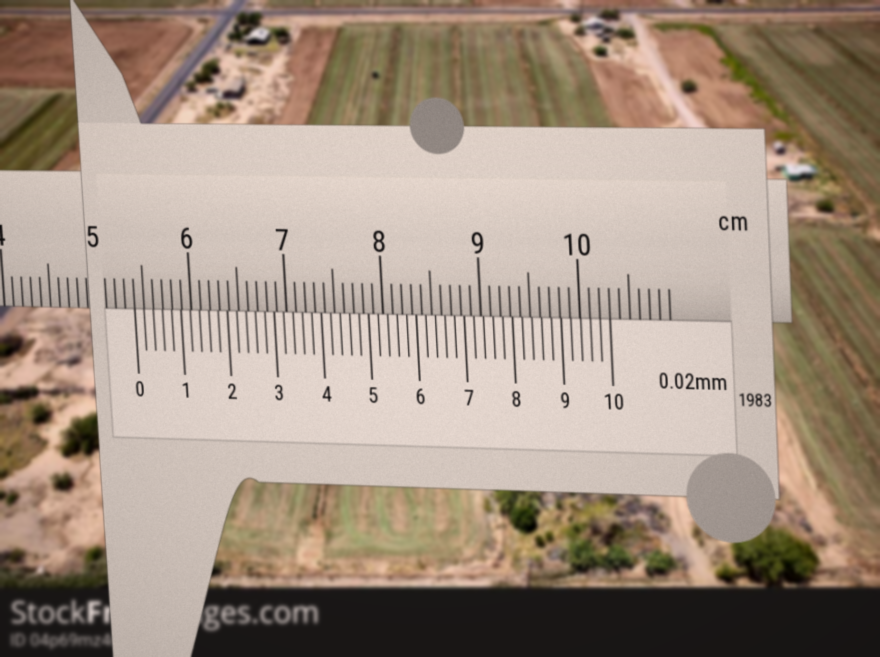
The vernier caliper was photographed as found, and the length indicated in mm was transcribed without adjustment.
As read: 54.0 mm
